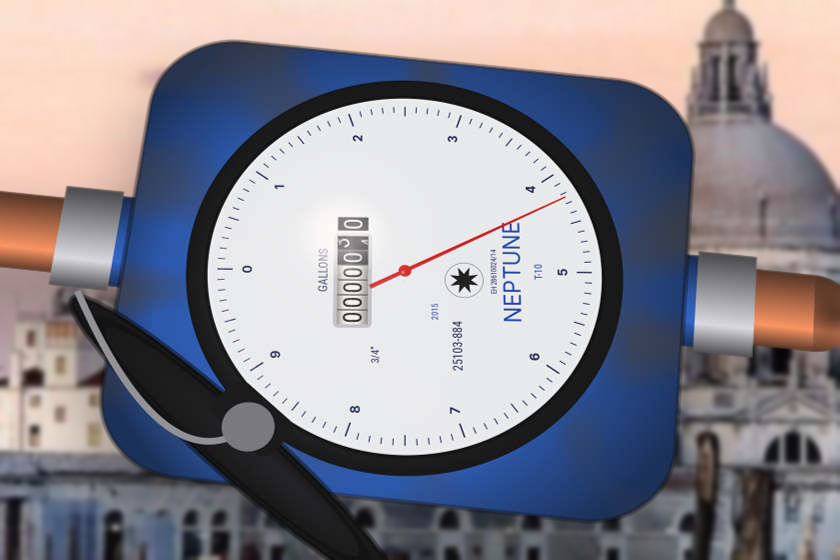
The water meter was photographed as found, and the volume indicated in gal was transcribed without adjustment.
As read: 34.2 gal
